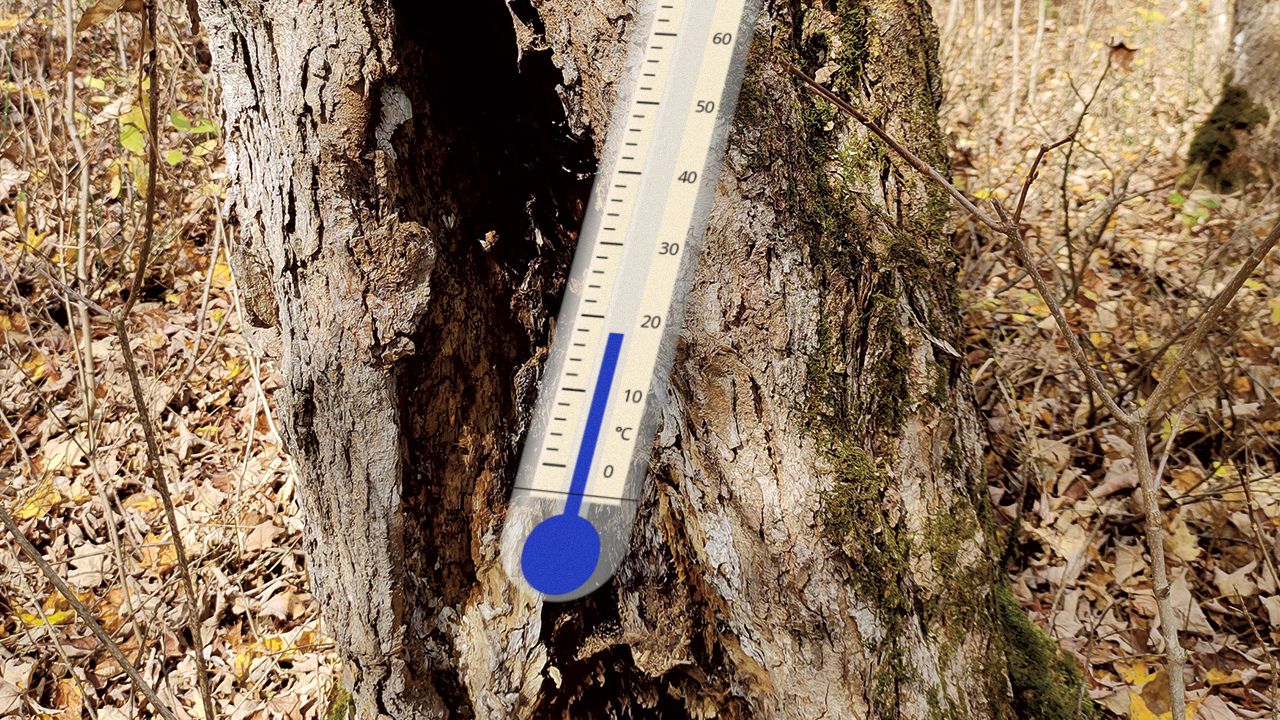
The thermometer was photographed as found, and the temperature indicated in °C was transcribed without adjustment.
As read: 18 °C
